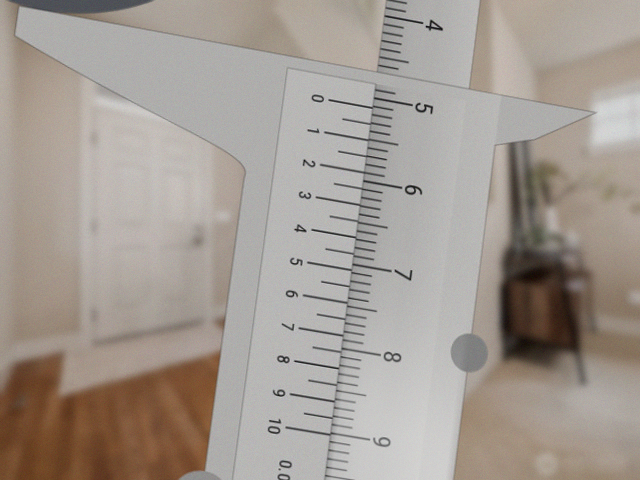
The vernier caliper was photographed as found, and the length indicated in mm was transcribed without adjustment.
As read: 51.2 mm
